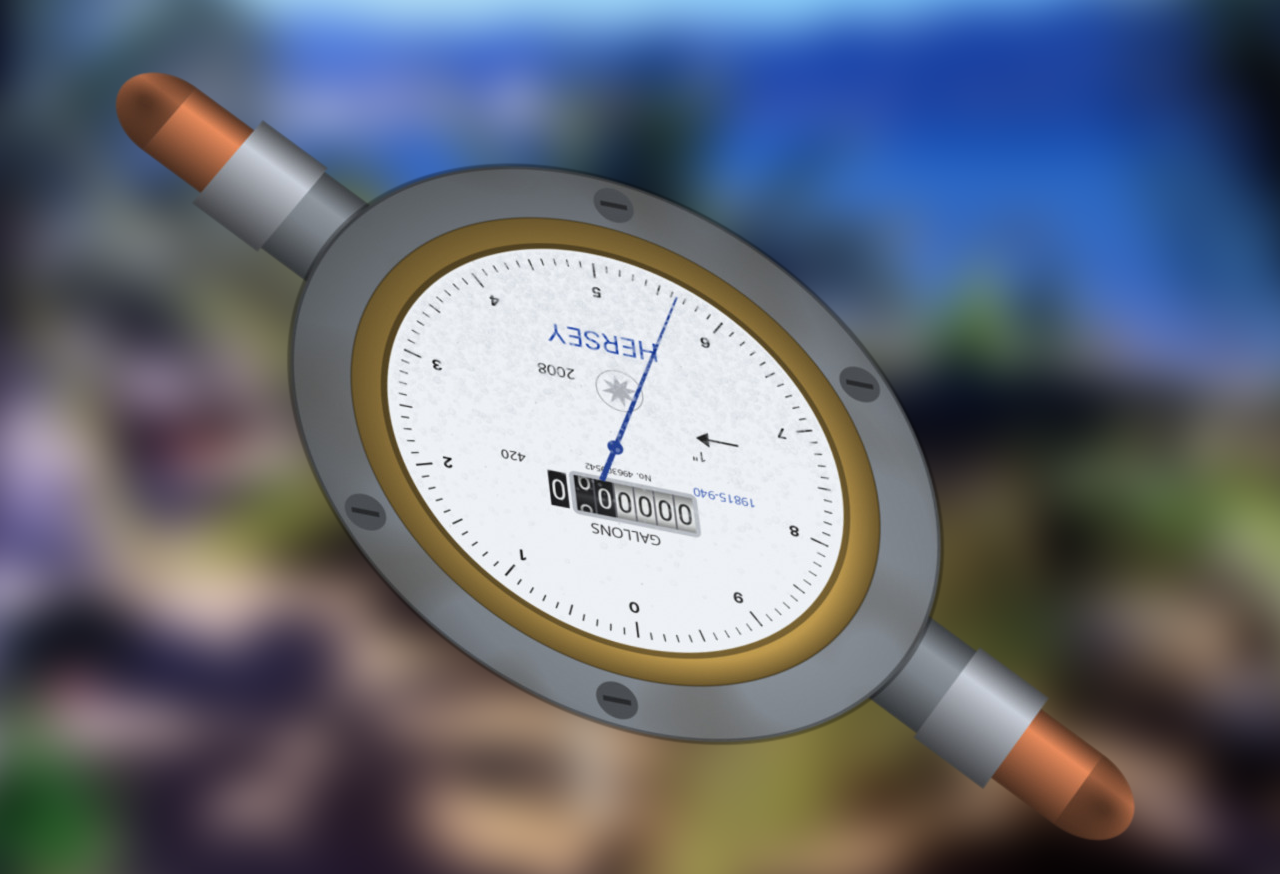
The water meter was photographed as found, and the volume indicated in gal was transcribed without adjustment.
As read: 85.6 gal
